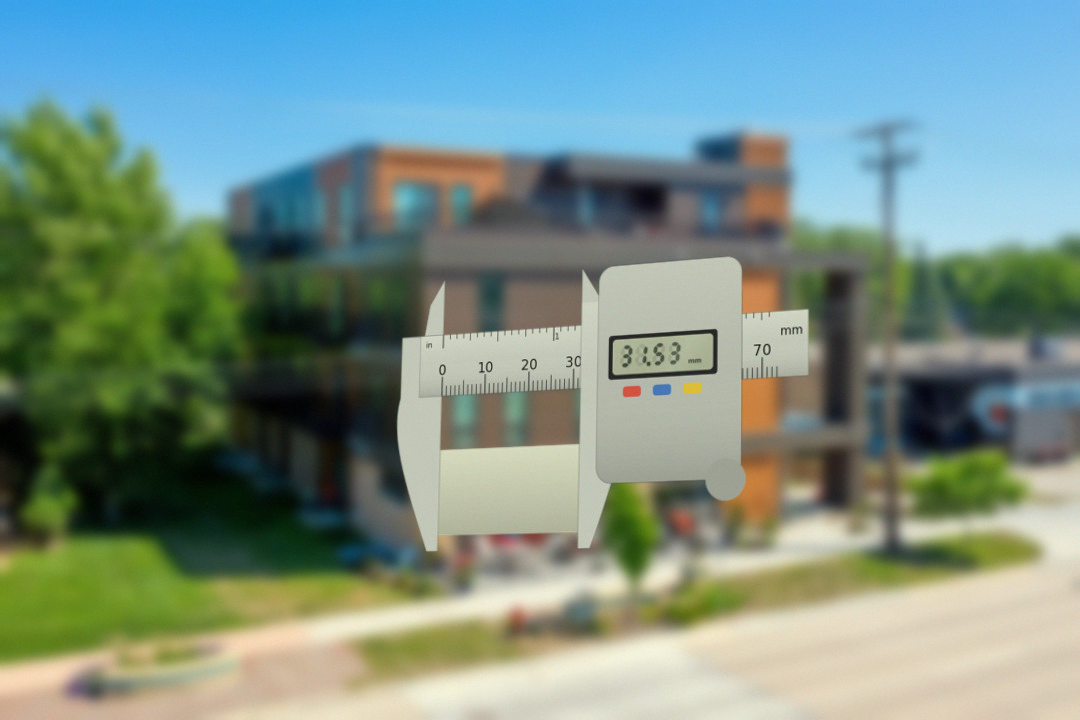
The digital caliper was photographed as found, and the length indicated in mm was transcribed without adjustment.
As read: 31.53 mm
